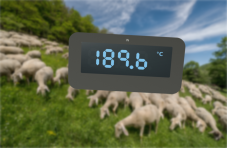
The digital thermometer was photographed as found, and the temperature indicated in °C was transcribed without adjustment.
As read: 189.6 °C
